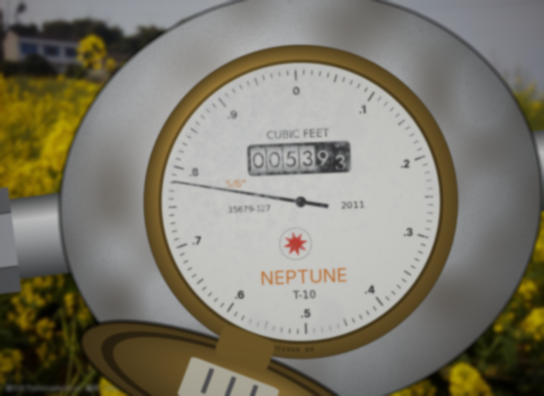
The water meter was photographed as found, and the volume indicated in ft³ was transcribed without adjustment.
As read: 5392.78 ft³
